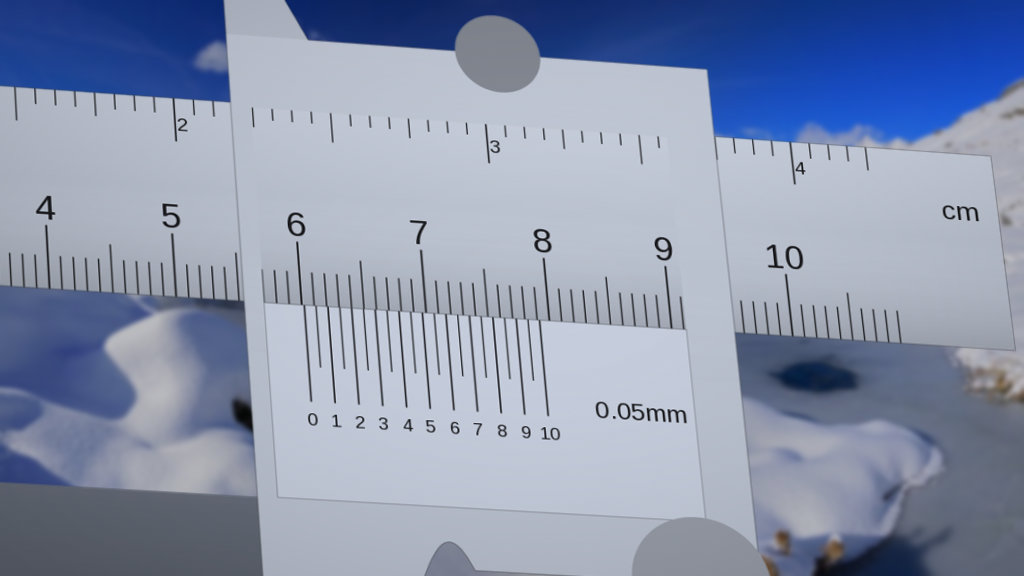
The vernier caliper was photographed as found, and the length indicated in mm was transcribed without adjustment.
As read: 60.2 mm
